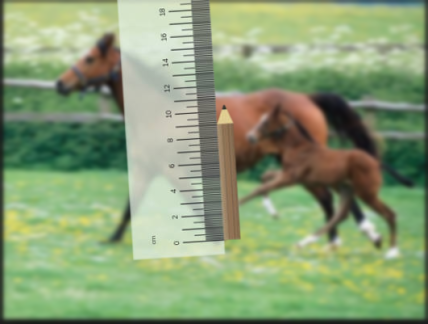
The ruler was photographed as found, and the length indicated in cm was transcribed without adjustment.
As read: 10.5 cm
